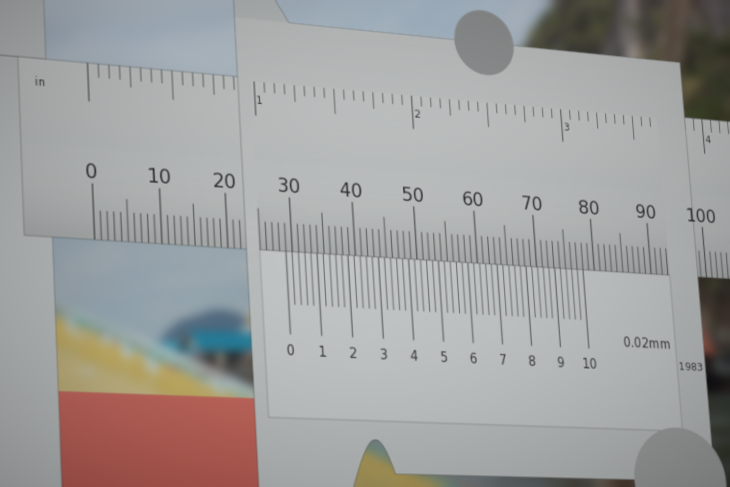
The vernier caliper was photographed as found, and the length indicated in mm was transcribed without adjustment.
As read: 29.0 mm
